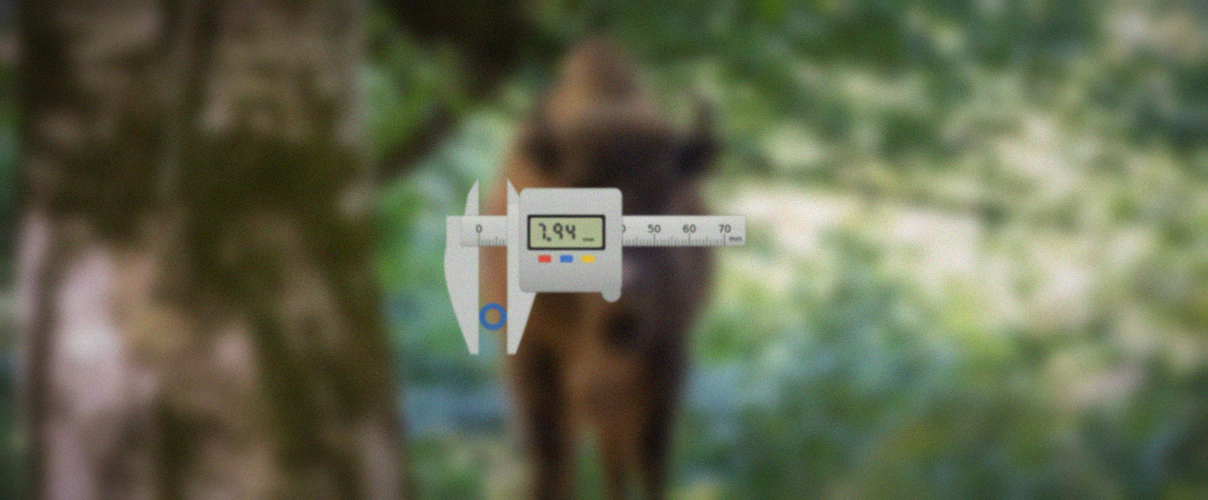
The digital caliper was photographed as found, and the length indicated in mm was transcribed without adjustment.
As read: 7.94 mm
